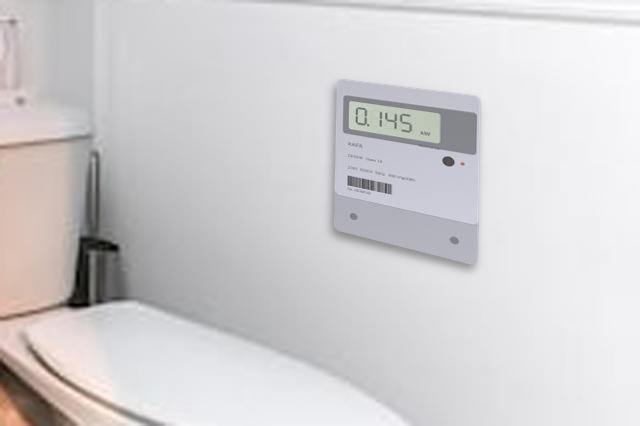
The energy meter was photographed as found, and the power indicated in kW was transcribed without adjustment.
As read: 0.145 kW
